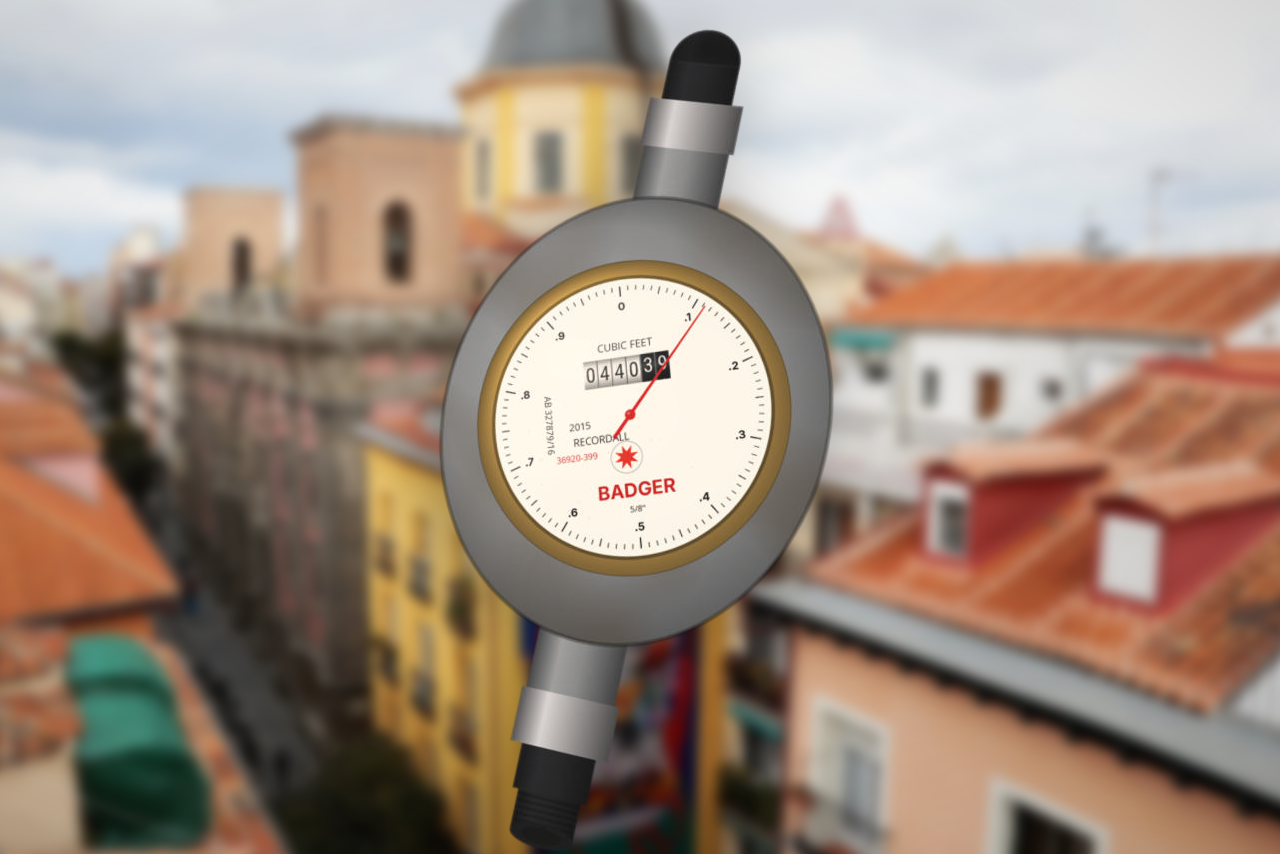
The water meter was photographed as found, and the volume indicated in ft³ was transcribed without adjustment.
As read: 44039.11 ft³
